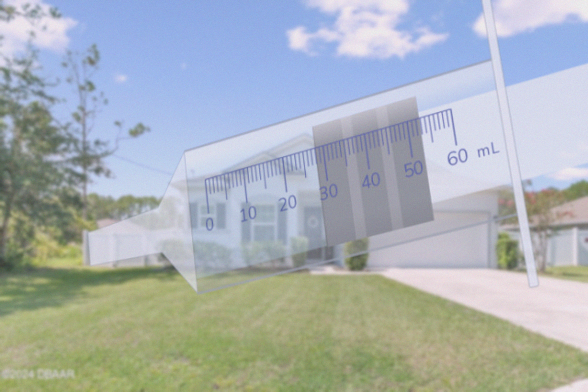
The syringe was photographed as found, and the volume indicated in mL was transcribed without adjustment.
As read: 28 mL
